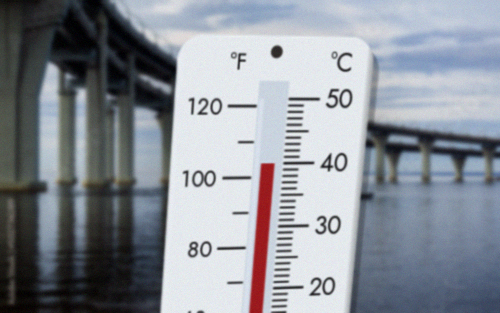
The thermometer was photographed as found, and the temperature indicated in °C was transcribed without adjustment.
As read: 40 °C
